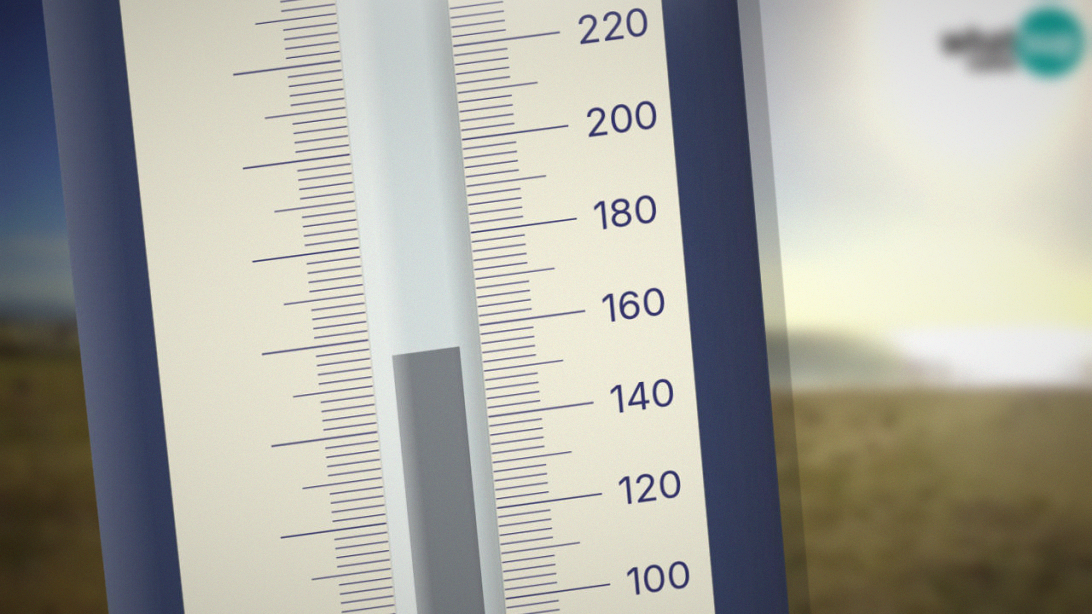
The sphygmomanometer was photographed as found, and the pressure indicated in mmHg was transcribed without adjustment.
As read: 156 mmHg
